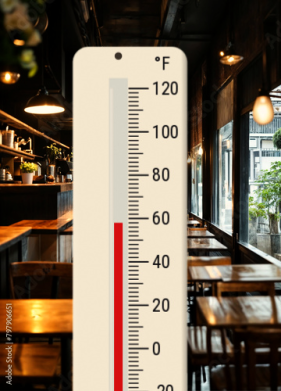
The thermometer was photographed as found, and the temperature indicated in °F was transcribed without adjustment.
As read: 58 °F
